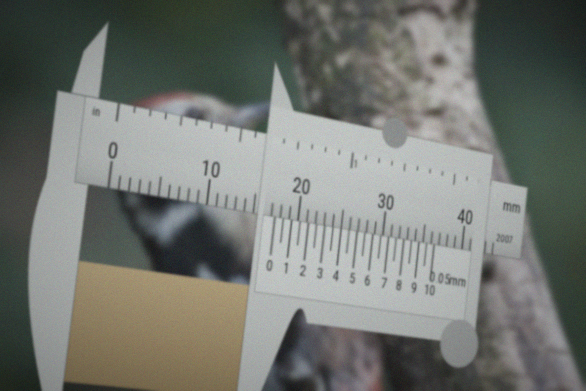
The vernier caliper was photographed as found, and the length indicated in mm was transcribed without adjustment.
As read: 17.4 mm
